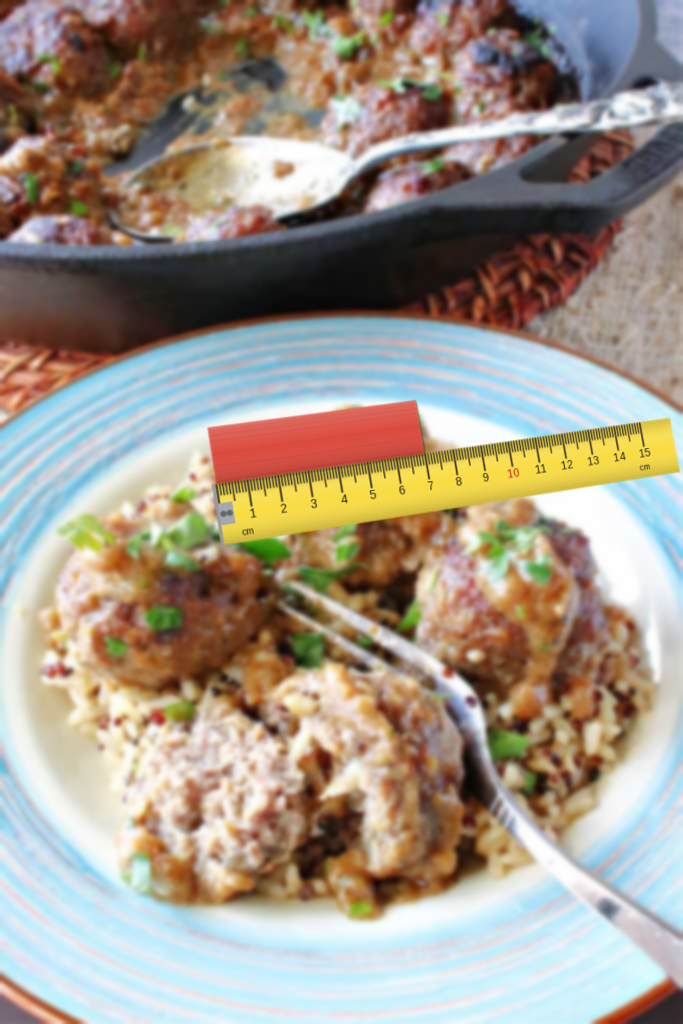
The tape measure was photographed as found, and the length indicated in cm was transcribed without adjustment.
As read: 7 cm
